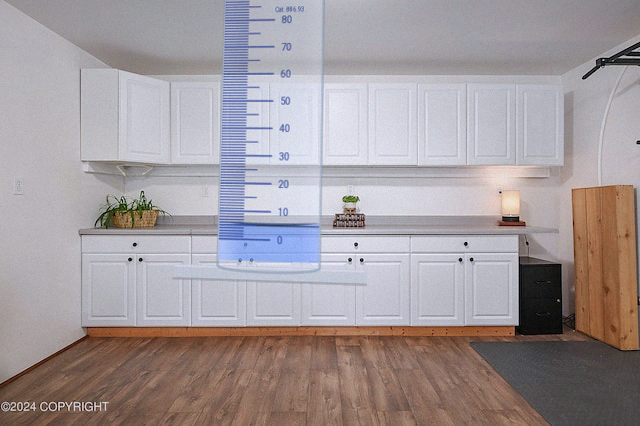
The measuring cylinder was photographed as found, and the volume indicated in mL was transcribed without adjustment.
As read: 5 mL
